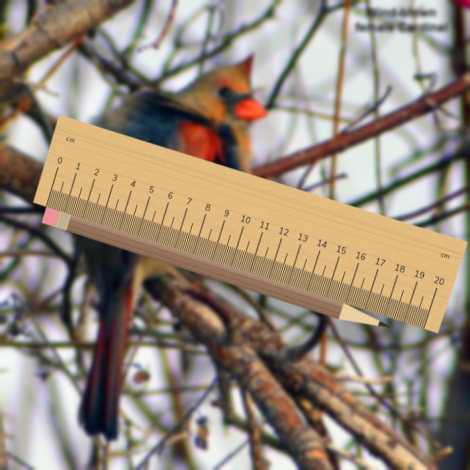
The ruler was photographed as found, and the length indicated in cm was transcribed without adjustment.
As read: 18.5 cm
